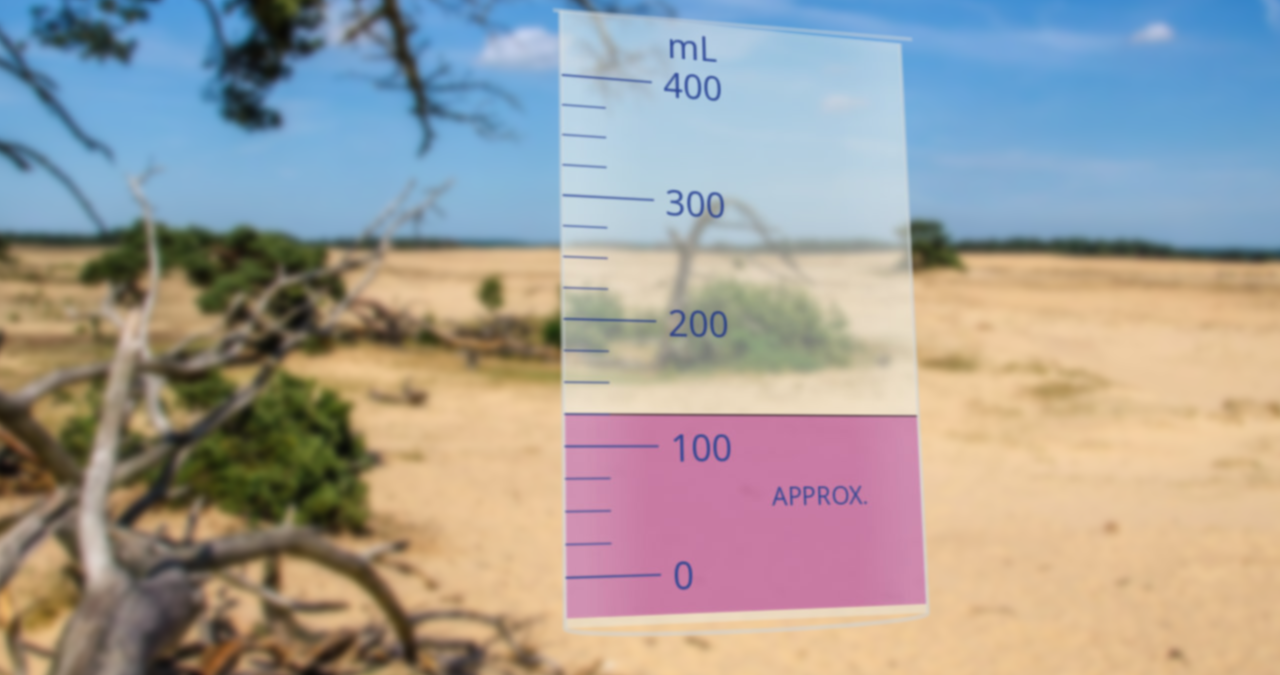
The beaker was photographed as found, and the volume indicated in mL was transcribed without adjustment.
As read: 125 mL
